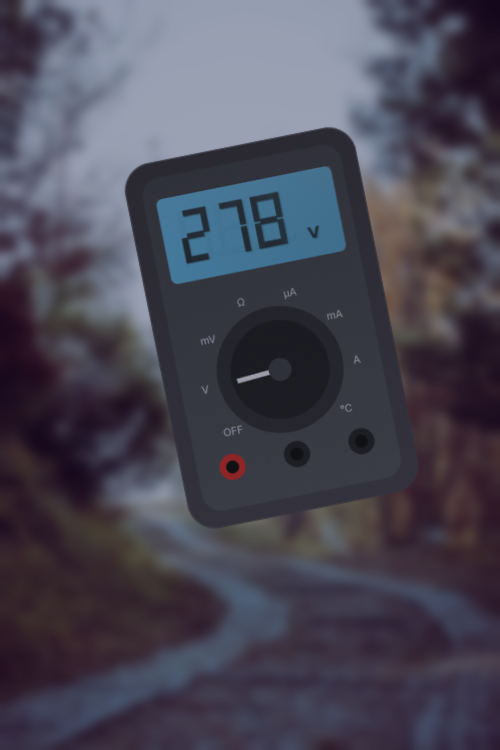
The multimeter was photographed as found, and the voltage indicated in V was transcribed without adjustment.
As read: 278 V
